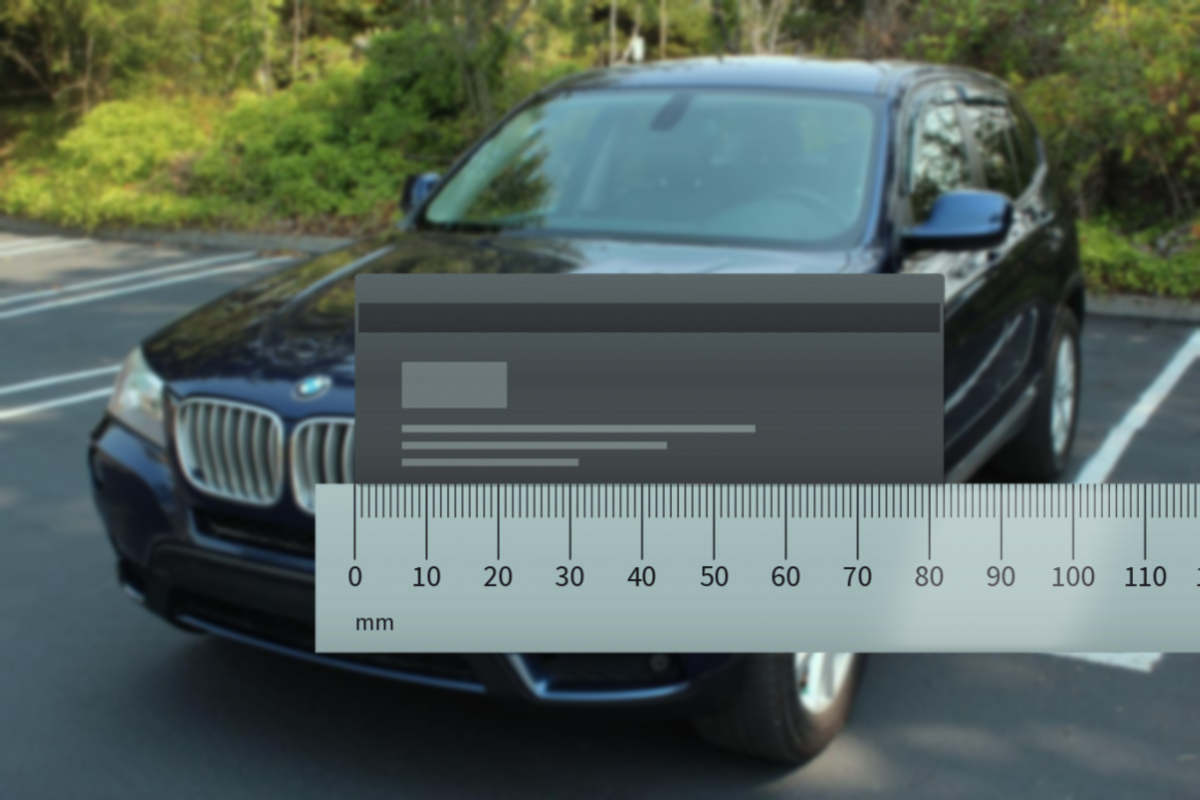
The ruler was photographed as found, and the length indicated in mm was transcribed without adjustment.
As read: 82 mm
